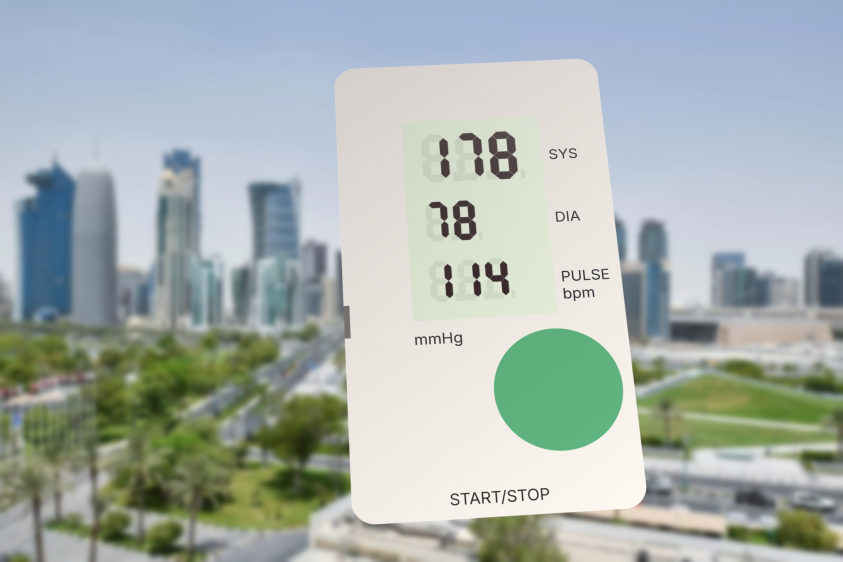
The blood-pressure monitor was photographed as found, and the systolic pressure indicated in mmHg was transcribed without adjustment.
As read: 178 mmHg
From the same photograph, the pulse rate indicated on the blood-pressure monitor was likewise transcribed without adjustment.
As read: 114 bpm
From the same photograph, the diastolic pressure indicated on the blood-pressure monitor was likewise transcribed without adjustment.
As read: 78 mmHg
